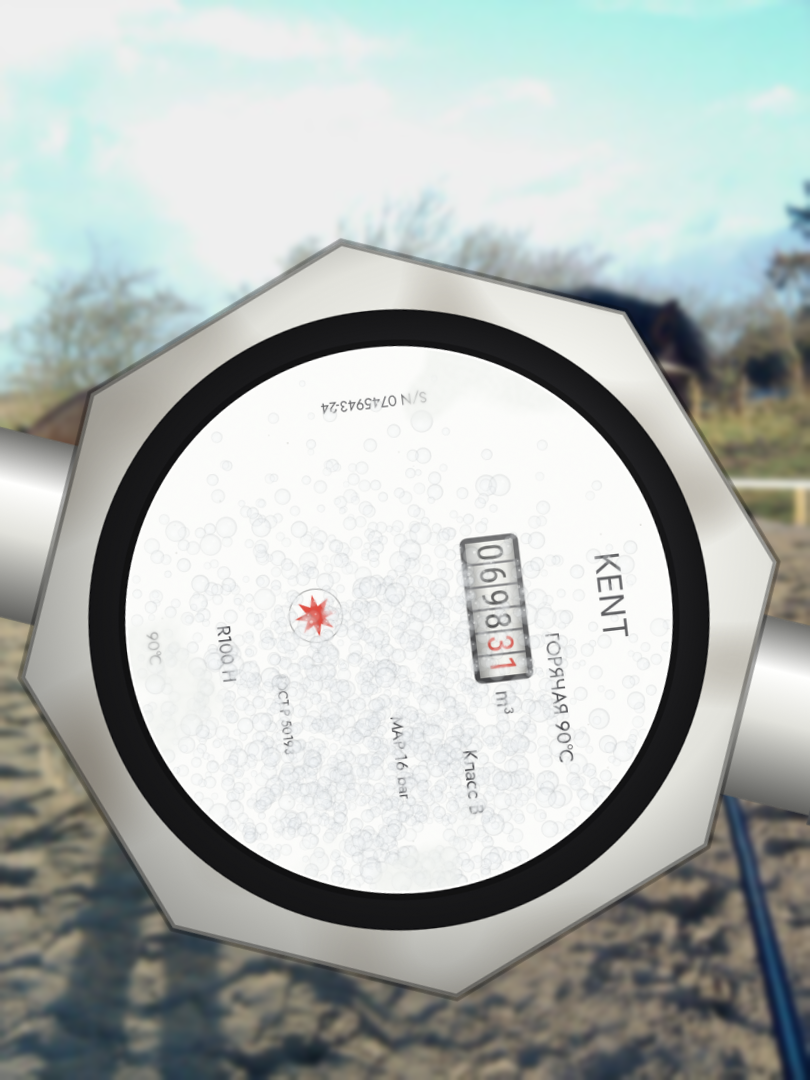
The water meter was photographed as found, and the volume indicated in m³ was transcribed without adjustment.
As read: 698.31 m³
